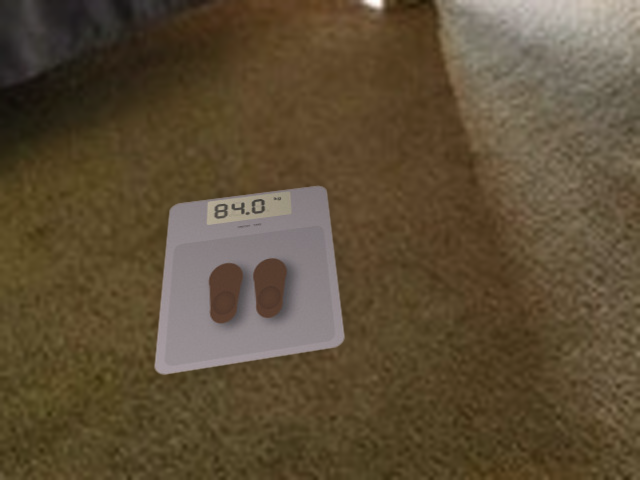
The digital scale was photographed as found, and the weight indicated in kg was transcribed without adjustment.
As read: 84.0 kg
